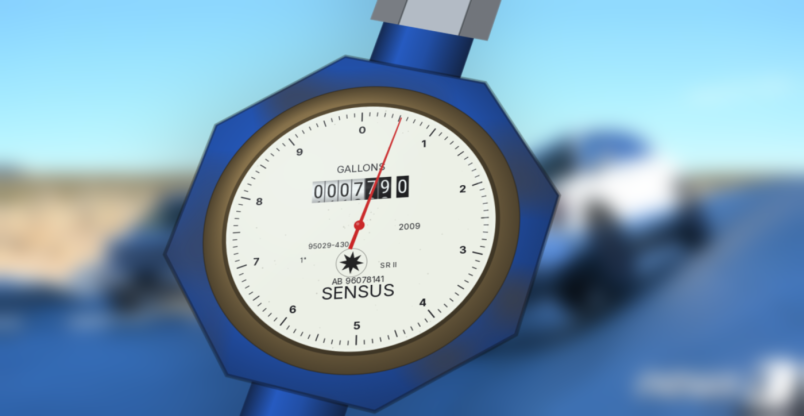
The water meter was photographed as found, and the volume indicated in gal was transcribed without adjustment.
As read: 7790.5 gal
